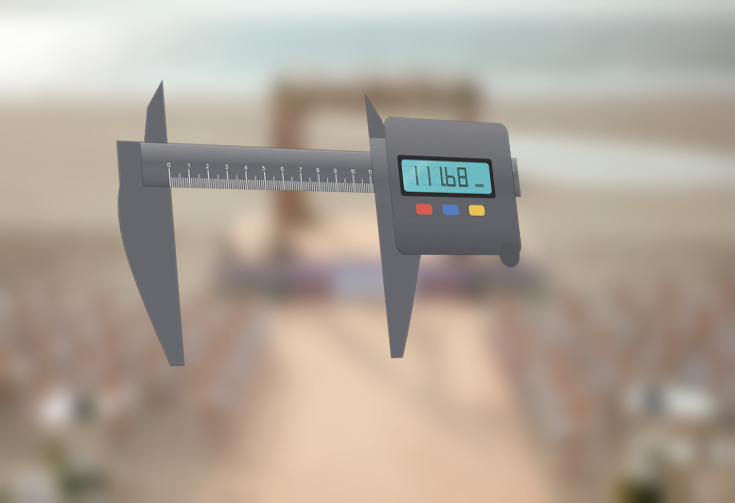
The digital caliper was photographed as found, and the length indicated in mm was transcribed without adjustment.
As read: 111.68 mm
